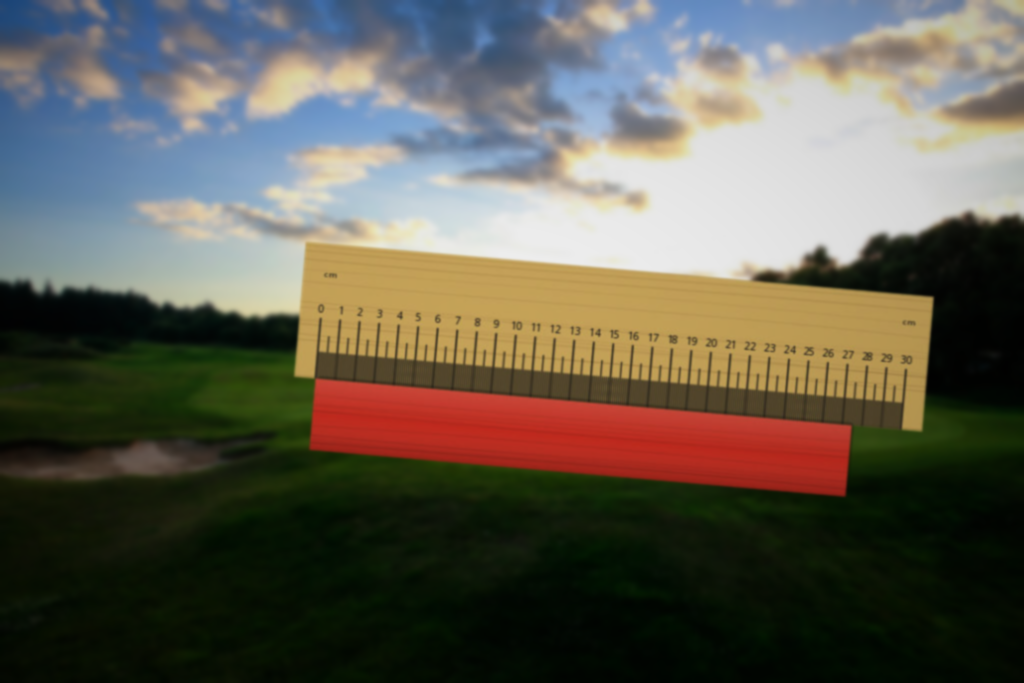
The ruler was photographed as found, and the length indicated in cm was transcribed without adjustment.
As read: 27.5 cm
